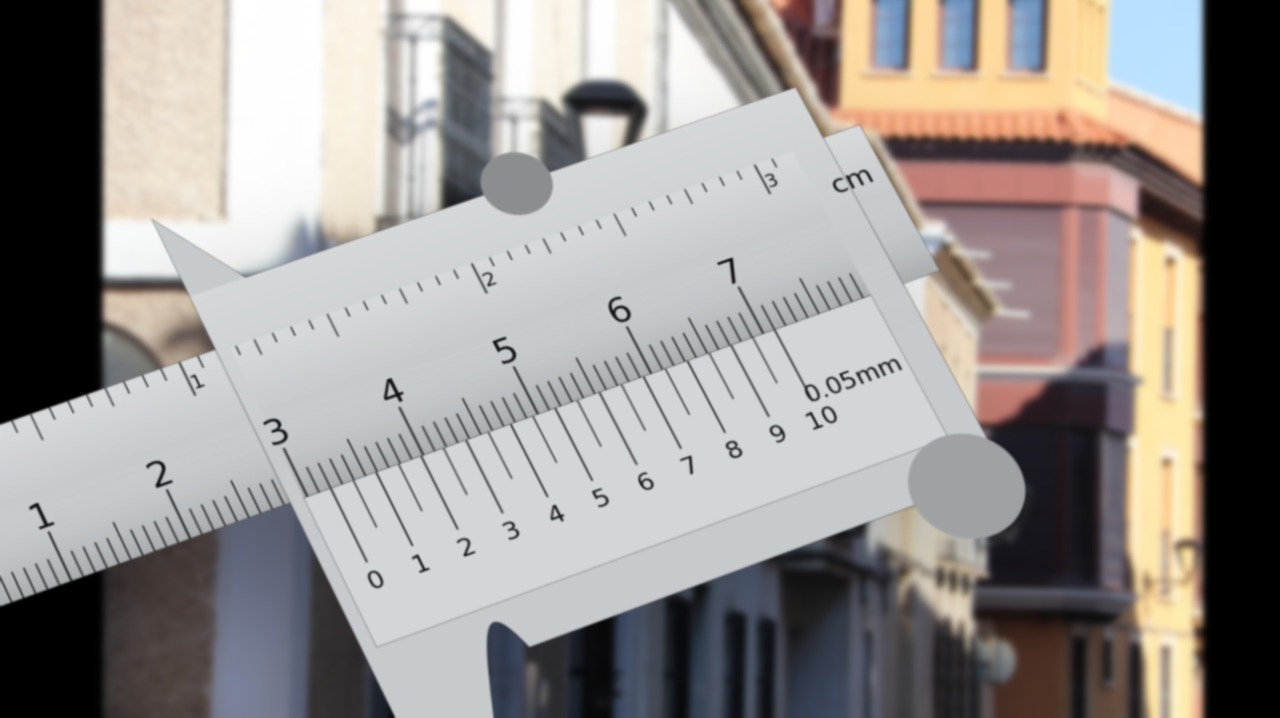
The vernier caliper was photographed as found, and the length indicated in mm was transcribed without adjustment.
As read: 32.0 mm
